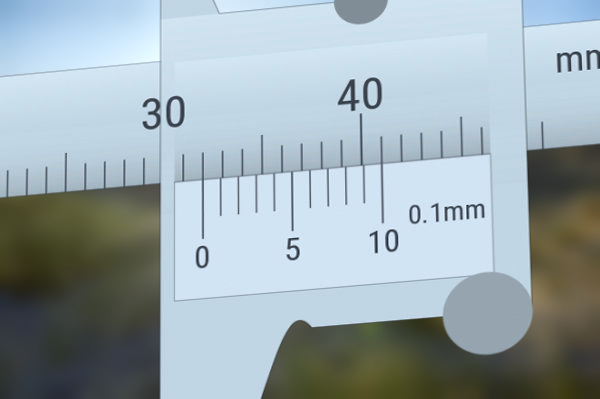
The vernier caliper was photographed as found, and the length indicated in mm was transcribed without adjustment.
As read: 32.0 mm
